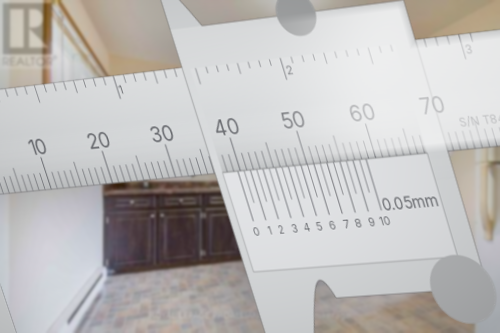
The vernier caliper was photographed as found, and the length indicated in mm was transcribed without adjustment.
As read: 39.6 mm
